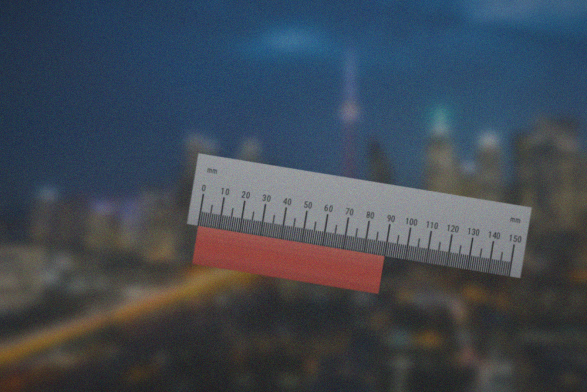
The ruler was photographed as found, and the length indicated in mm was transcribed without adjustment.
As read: 90 mm
